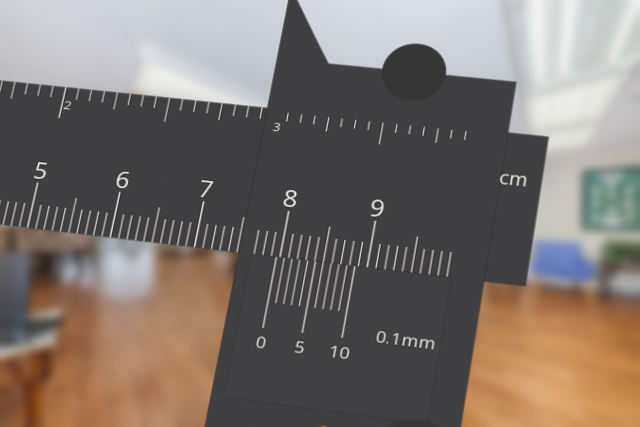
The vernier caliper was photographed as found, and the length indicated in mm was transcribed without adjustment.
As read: 79.6 mm
